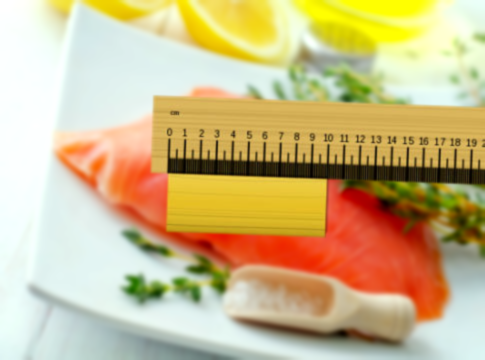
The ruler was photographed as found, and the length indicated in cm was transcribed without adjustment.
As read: 10 cm
